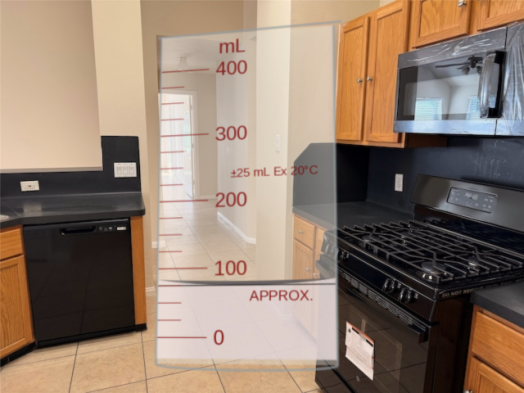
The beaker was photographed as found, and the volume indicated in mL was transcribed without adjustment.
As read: 75 mL
